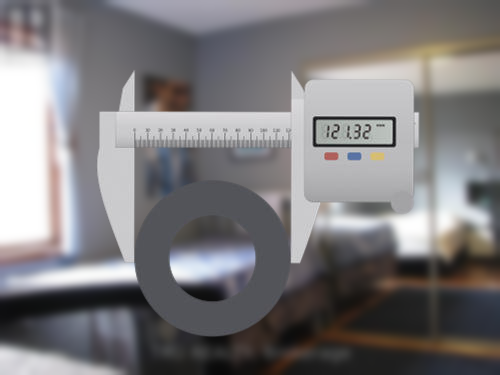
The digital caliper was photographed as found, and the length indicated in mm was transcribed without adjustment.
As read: 121.32 mm
